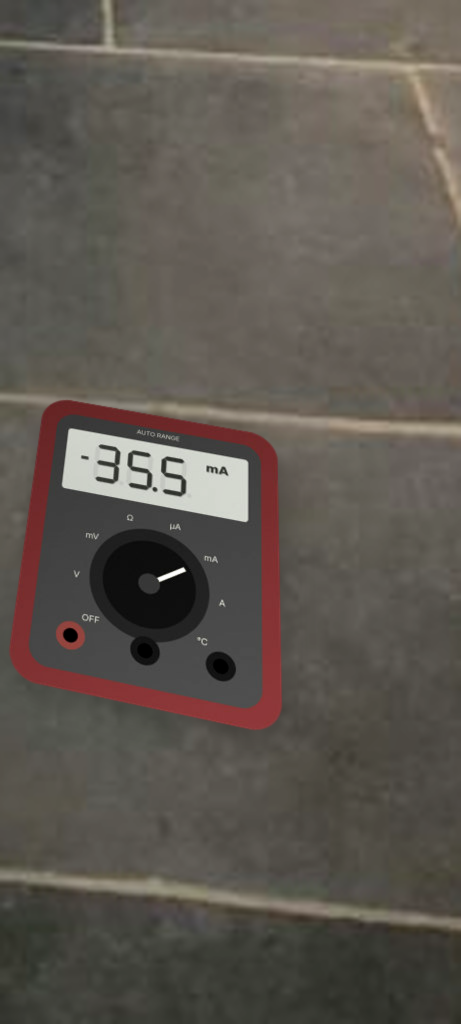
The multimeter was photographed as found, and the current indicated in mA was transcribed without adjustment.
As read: -35.5 mA
